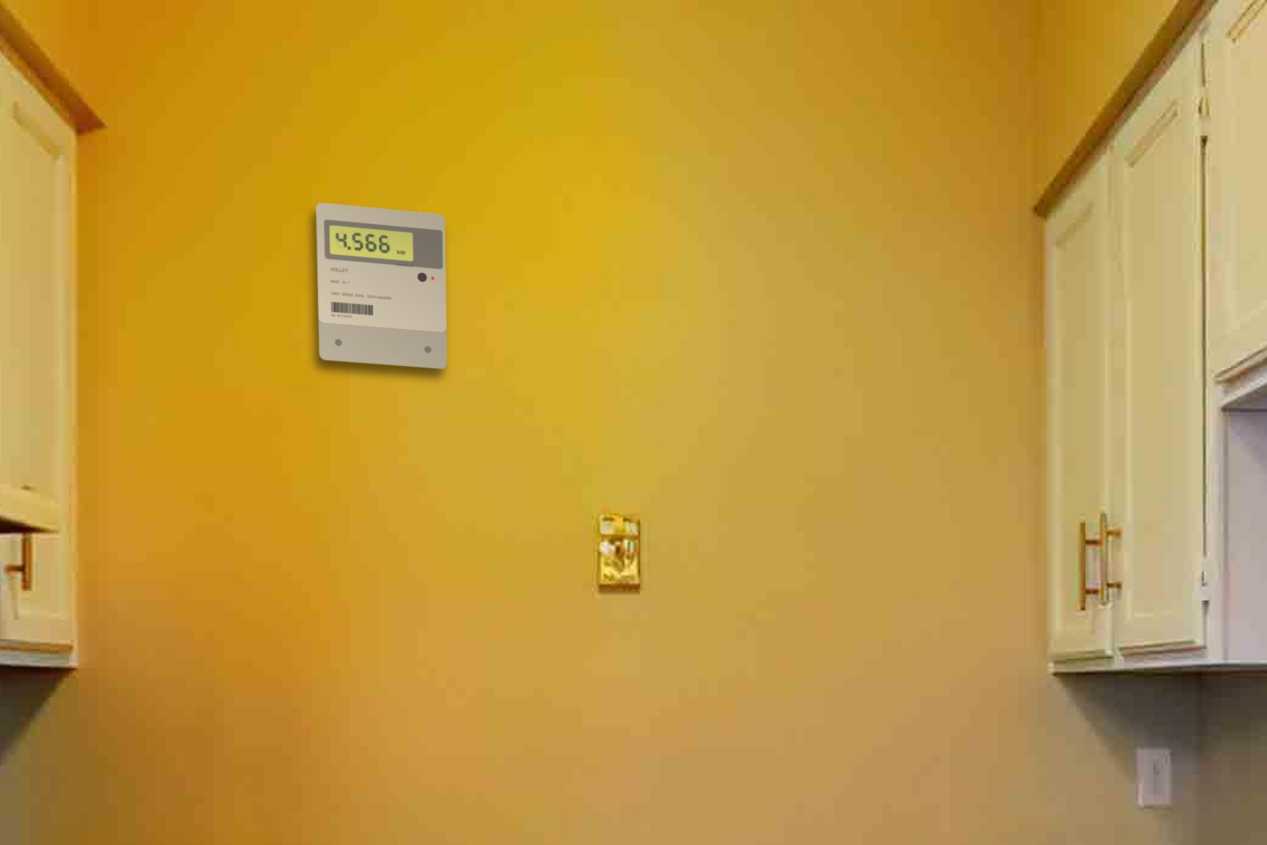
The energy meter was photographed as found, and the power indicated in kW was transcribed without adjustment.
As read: 4.566 kW
